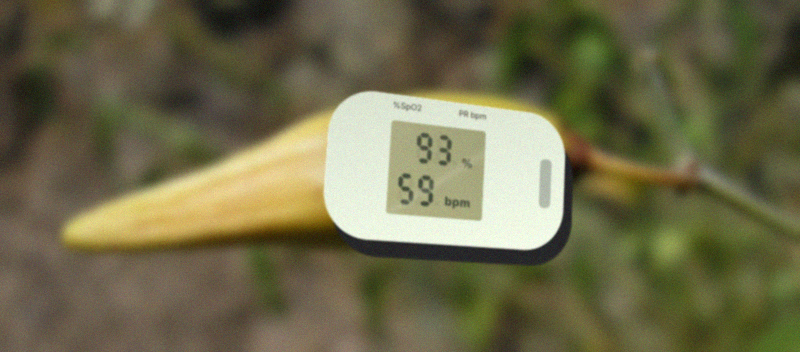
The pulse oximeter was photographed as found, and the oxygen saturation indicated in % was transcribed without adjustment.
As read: 93 %
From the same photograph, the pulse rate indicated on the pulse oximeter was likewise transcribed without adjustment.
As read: 59 bpm
